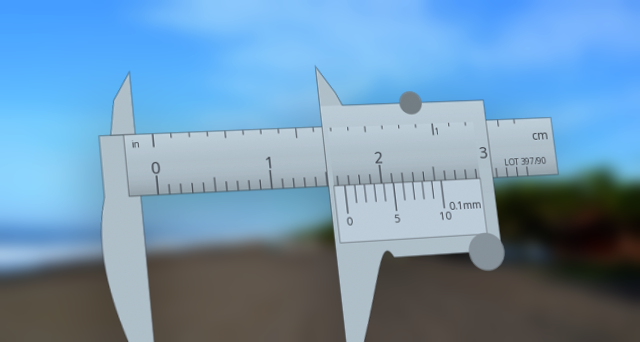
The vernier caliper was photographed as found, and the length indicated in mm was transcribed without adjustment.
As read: 16.6 mm
